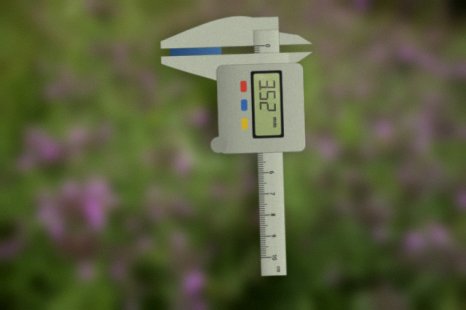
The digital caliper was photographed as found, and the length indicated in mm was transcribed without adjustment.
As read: 3.52 mm
